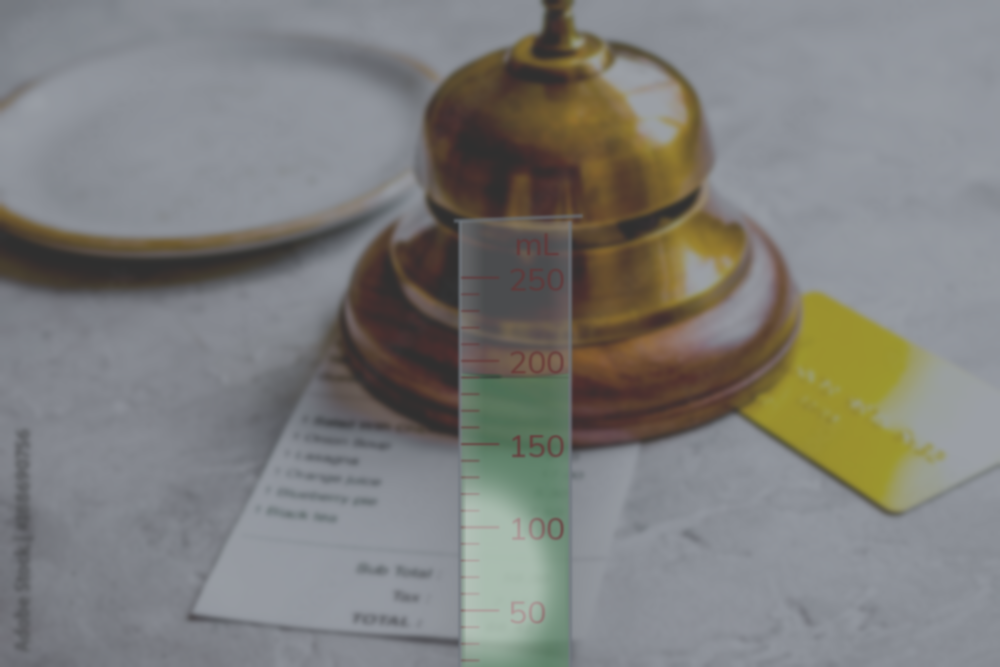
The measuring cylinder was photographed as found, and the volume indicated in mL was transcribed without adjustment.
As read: 190 mL
